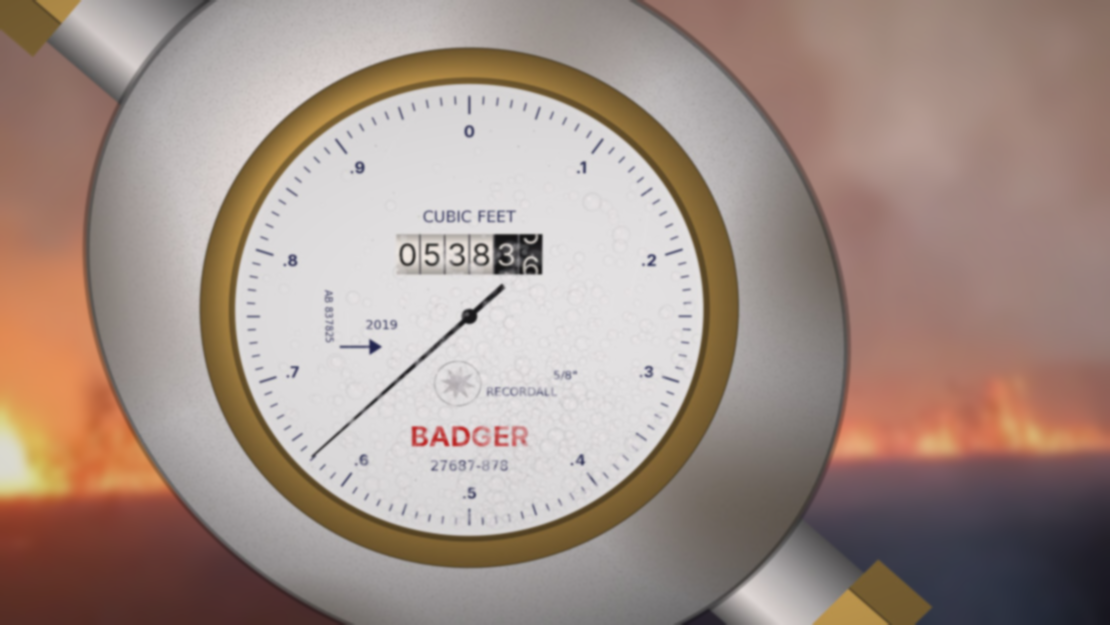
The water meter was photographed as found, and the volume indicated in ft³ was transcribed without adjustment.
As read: 53835.63 ft³
